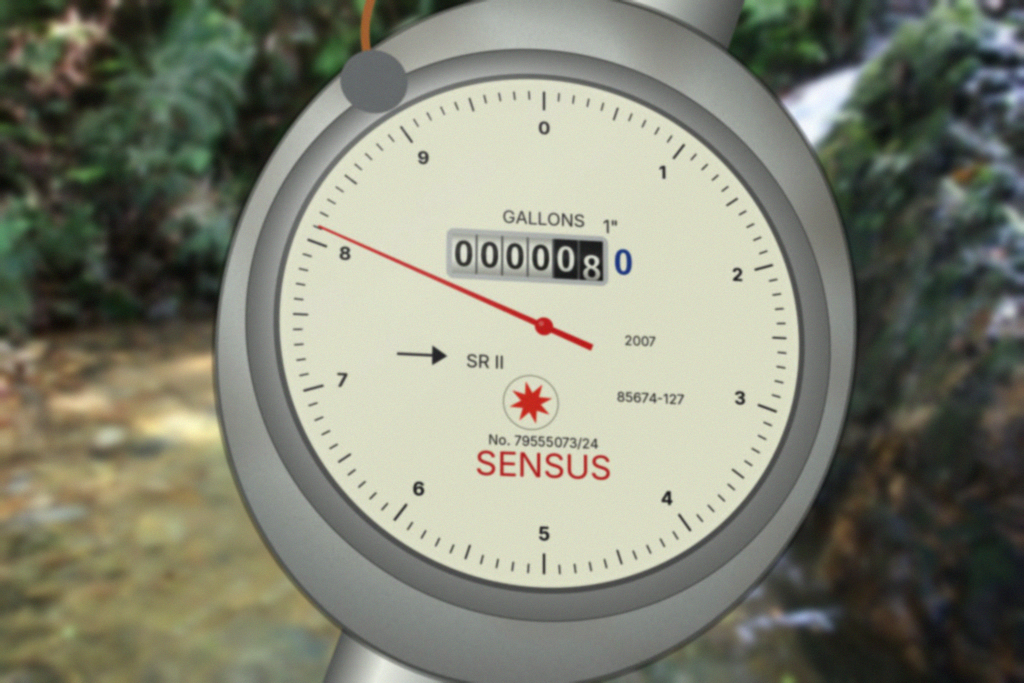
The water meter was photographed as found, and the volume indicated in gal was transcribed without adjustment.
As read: 78.1 gal
